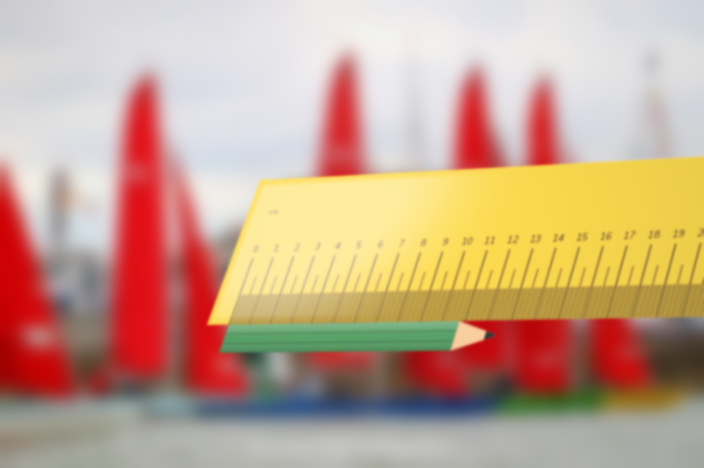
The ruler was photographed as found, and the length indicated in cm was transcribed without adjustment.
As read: 12.5 cm
